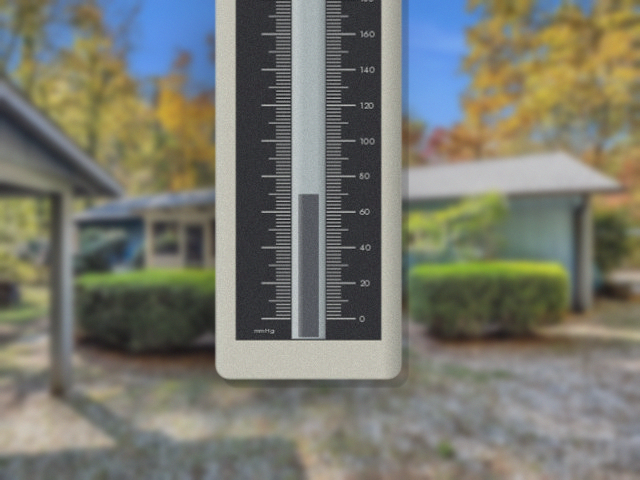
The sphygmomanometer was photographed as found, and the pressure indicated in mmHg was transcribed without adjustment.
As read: 70 mmHg
